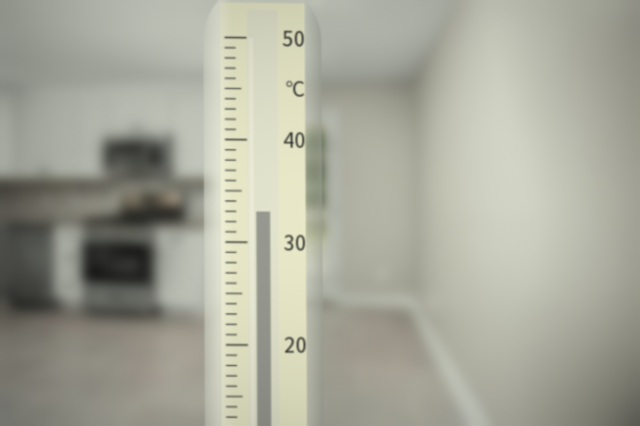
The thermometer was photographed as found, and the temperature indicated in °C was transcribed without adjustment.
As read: 33 °C
